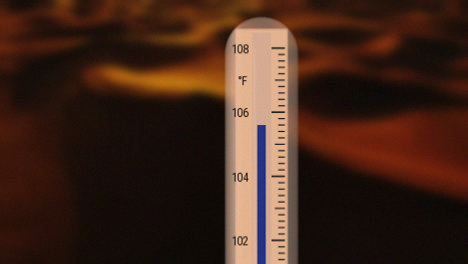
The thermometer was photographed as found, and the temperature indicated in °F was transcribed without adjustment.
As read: 105.6 °F
